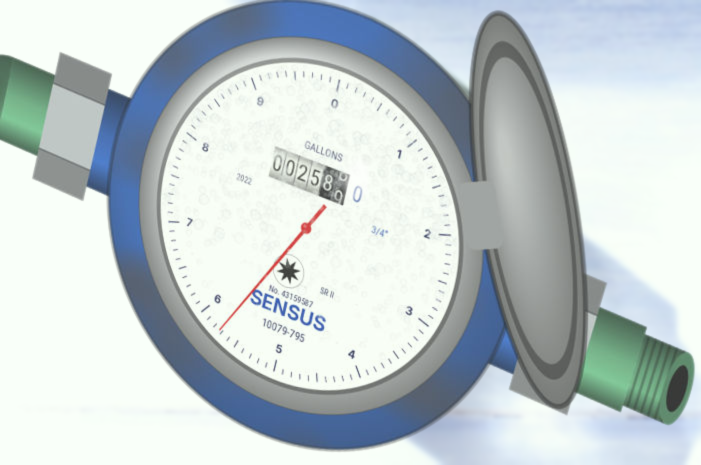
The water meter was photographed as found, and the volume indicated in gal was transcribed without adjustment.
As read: 25885.7 gal
